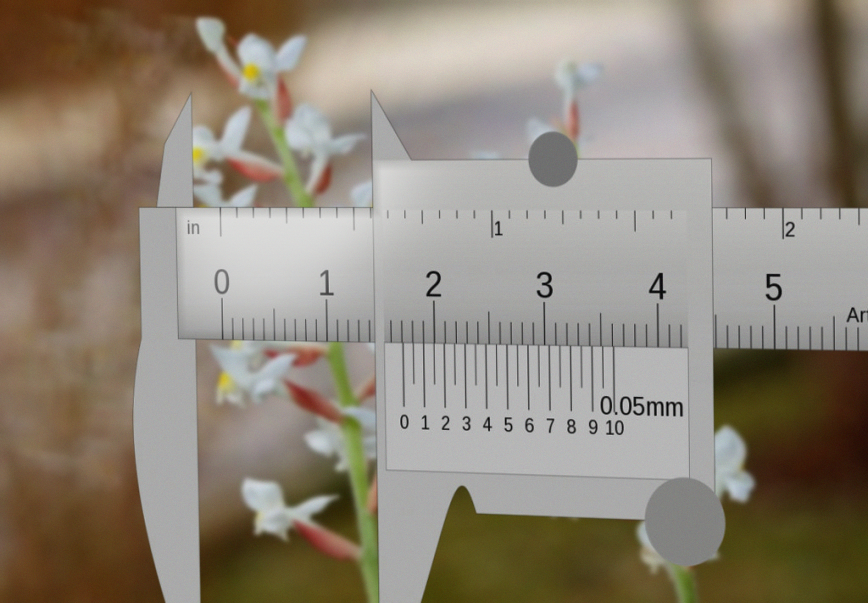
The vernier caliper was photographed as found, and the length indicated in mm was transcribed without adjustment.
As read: 17.1 mm
